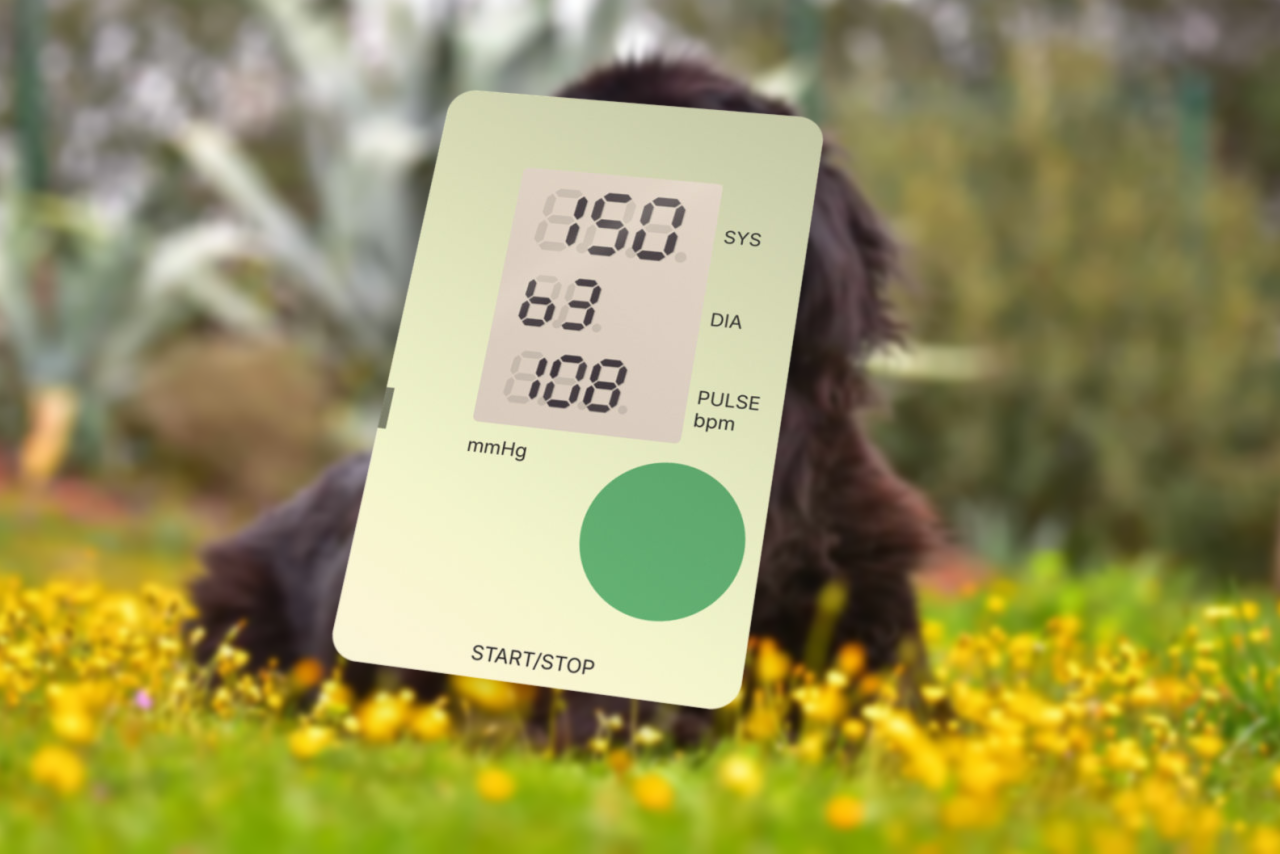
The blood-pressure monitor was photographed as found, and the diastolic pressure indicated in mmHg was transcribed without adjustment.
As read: 63 mmHg
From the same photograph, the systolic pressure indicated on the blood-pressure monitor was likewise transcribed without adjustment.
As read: 150 mmHg
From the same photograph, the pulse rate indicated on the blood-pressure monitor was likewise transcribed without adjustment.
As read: 108 bpm
